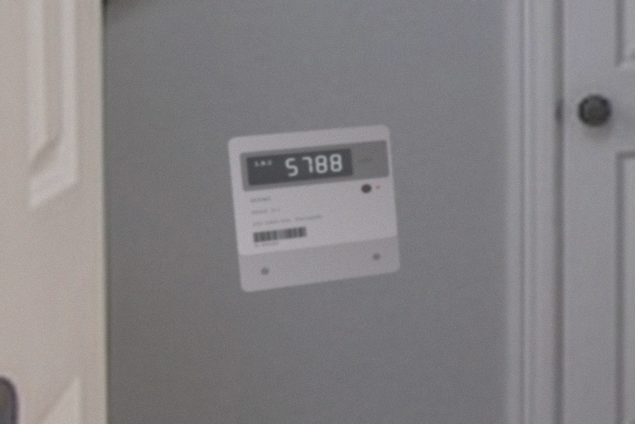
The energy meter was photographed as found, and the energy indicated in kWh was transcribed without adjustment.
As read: 5788 kWh
